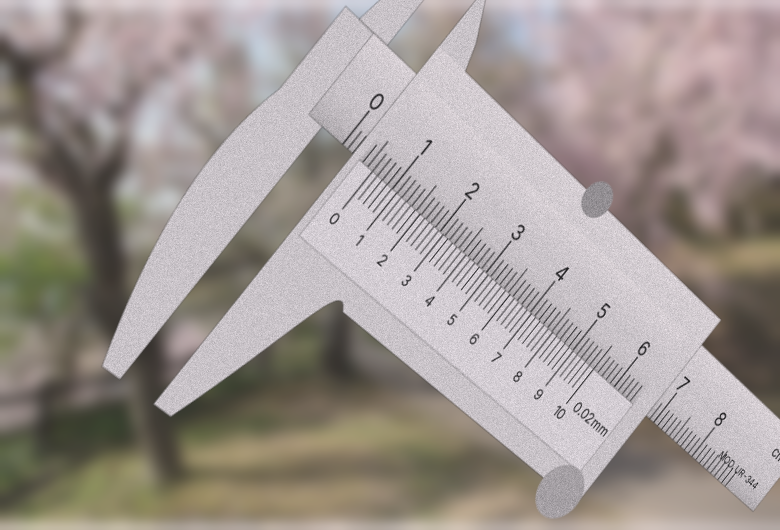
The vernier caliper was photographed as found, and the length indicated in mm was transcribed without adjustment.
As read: 6.0 mm
